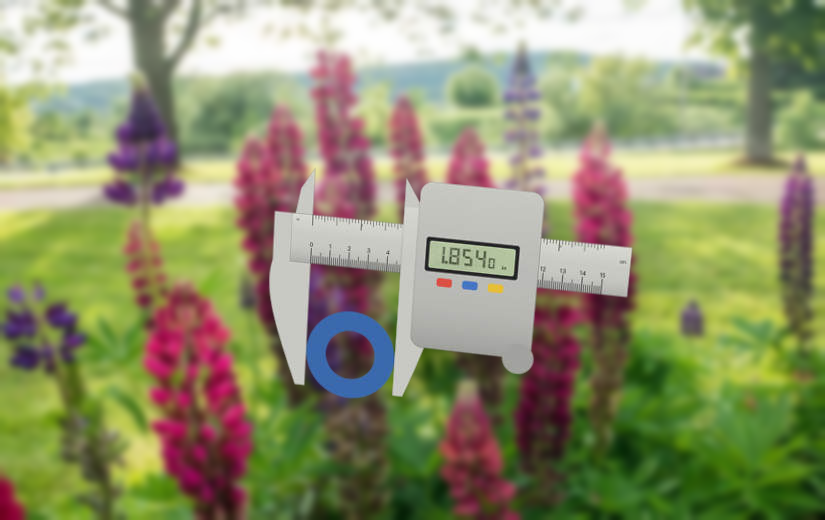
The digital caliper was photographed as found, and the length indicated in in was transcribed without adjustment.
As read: 1.8540 in
